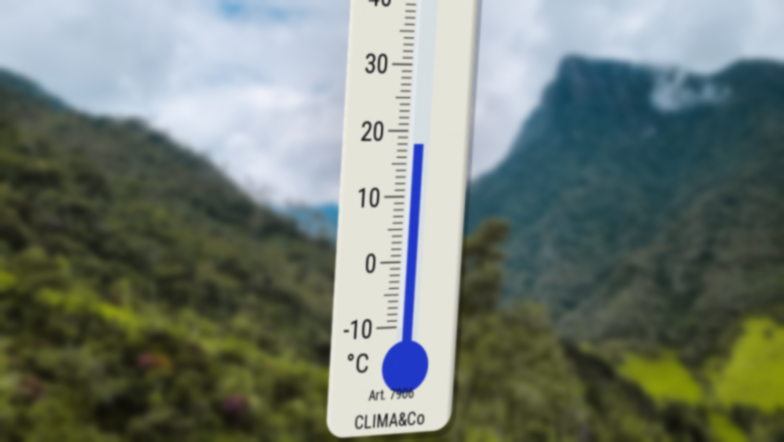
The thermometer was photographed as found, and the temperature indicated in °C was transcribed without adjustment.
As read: 18 °C
